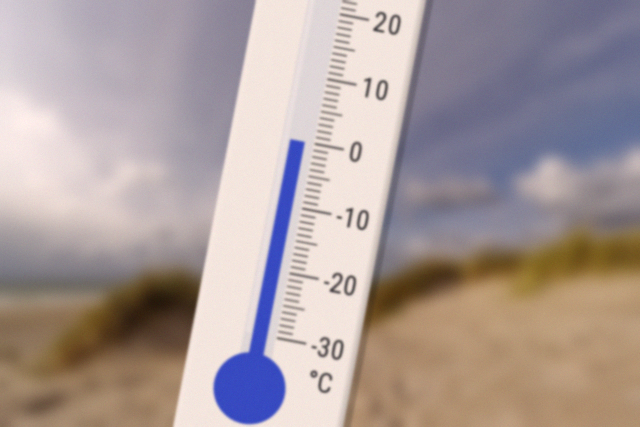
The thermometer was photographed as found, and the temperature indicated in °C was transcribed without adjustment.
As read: 0 °C
